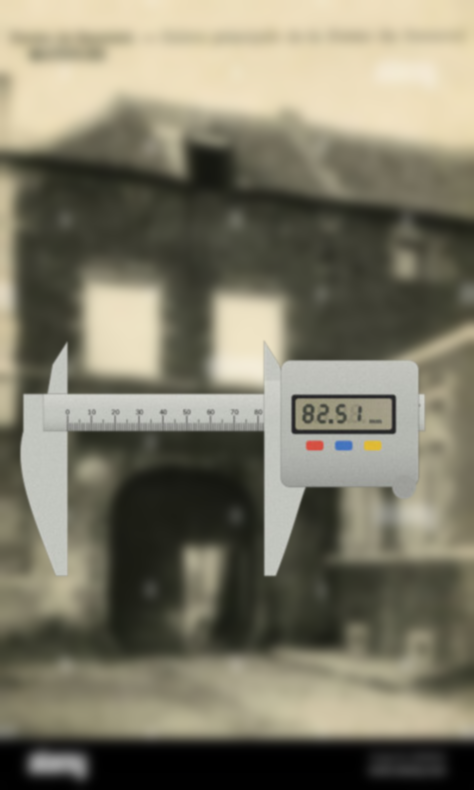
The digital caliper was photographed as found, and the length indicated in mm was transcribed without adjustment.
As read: 82.51 mm
